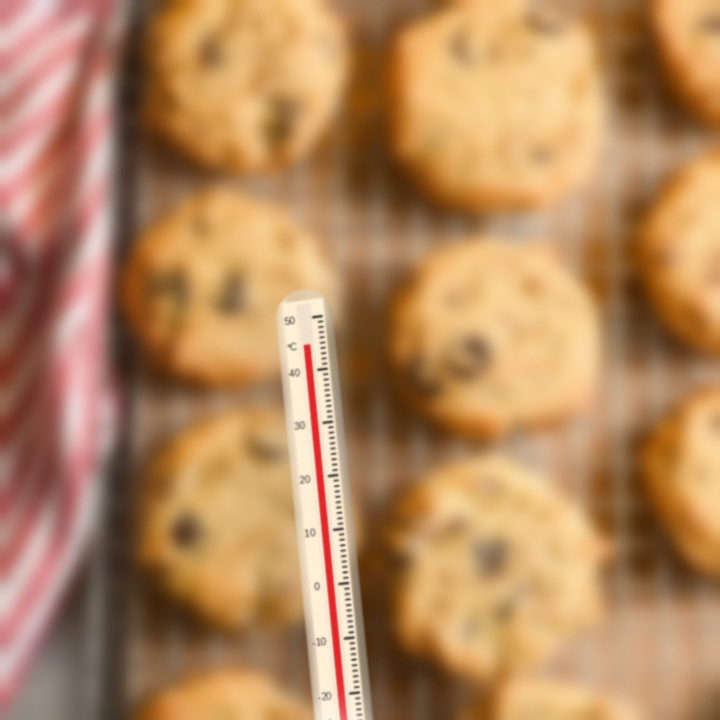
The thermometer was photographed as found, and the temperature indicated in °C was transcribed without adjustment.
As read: 45 °C
